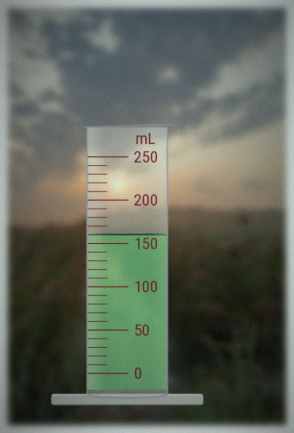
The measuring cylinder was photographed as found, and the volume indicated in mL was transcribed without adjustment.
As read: 160 mL
